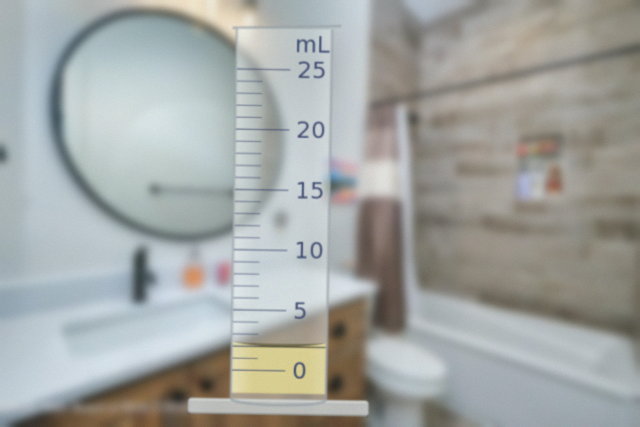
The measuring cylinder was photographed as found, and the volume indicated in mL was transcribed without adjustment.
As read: 2 mL
